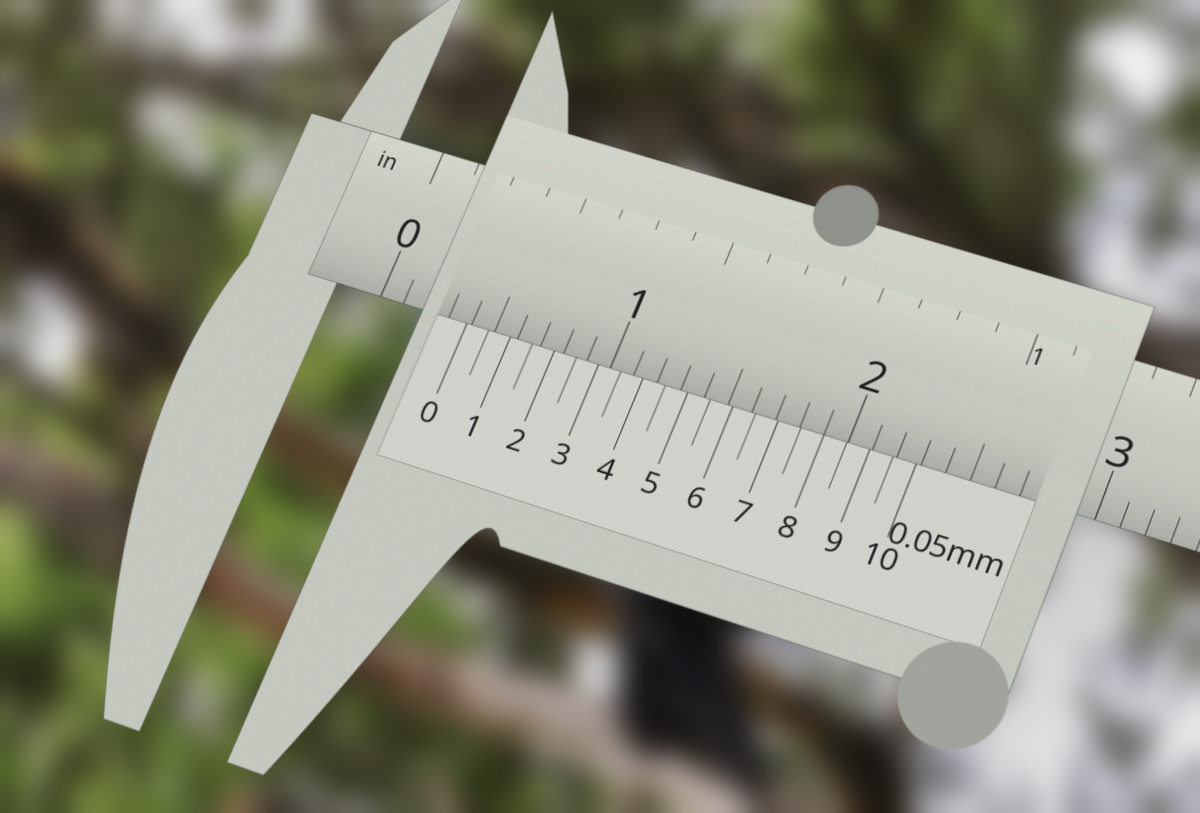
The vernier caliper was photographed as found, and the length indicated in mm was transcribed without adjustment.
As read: 3.8 mm
